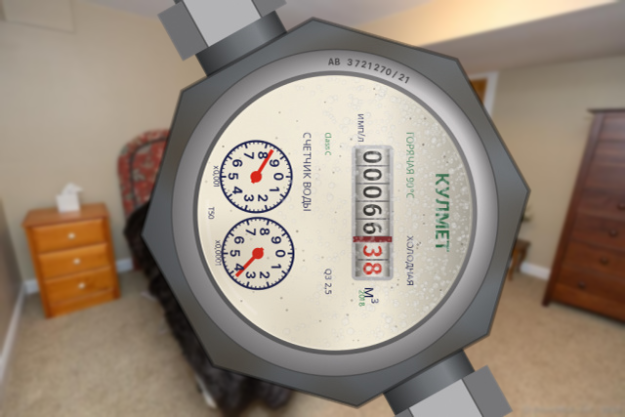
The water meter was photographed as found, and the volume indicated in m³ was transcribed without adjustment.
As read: 66.3883 m³
